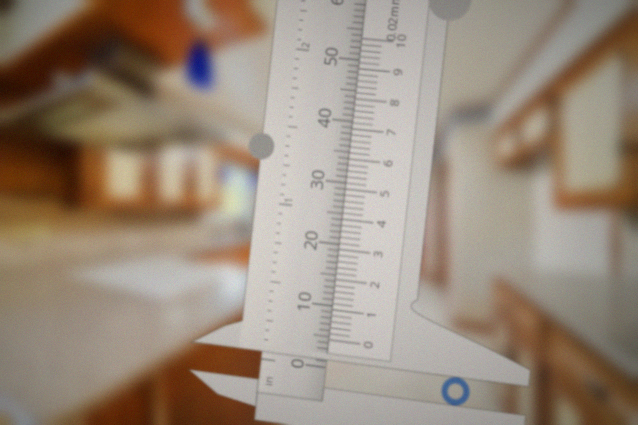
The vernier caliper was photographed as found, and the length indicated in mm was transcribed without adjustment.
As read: 4.5 mm
